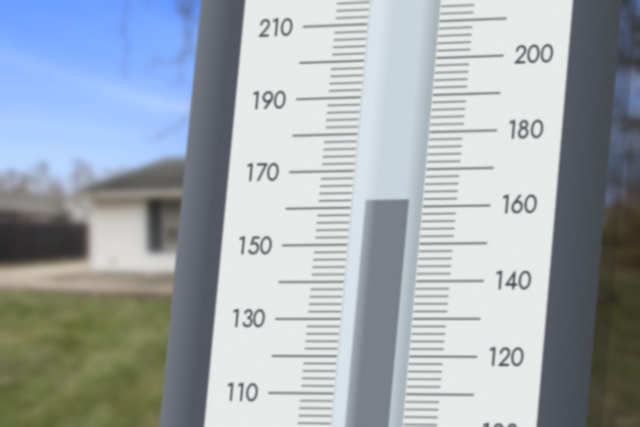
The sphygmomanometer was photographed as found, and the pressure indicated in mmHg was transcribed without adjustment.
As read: 162 mmHg
